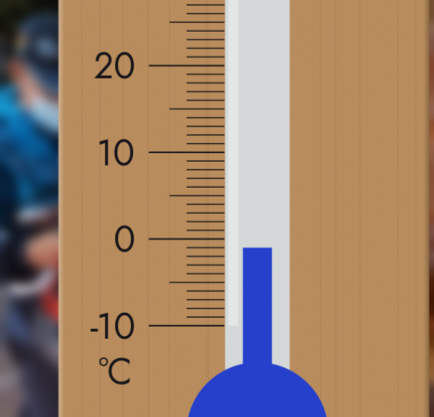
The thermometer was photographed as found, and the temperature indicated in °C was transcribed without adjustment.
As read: -1 °C
